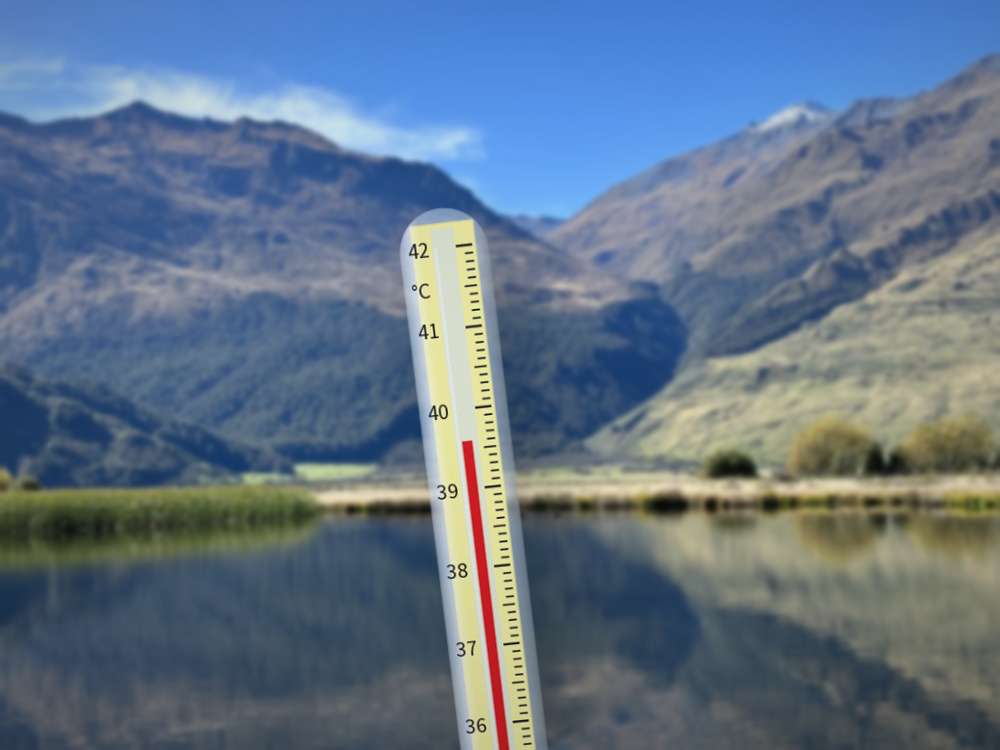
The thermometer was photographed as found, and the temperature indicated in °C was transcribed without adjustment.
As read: 39.6 °C
